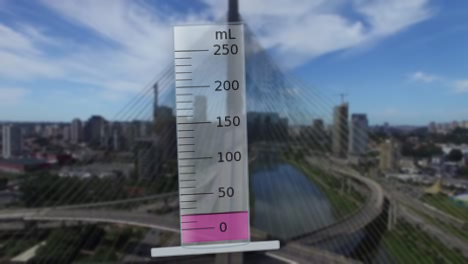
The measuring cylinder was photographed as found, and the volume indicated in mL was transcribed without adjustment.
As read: 20 mL
